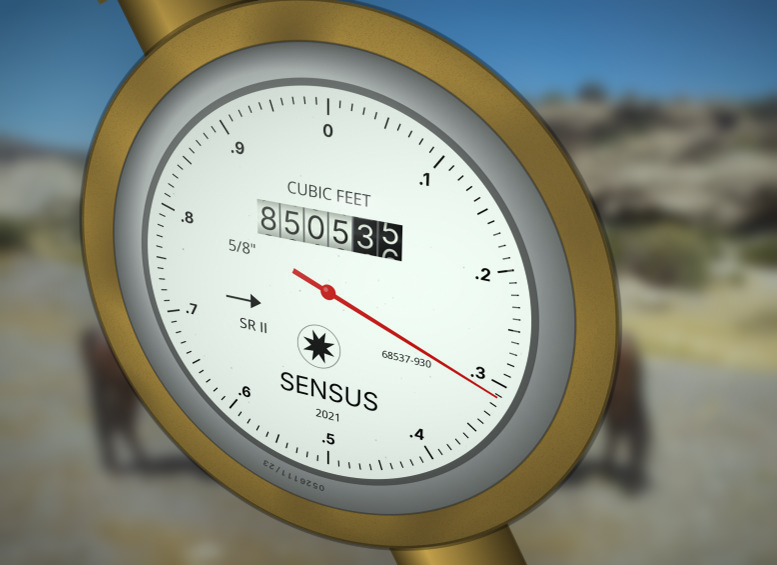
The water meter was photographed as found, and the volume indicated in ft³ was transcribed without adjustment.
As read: 850535.31 ft³
